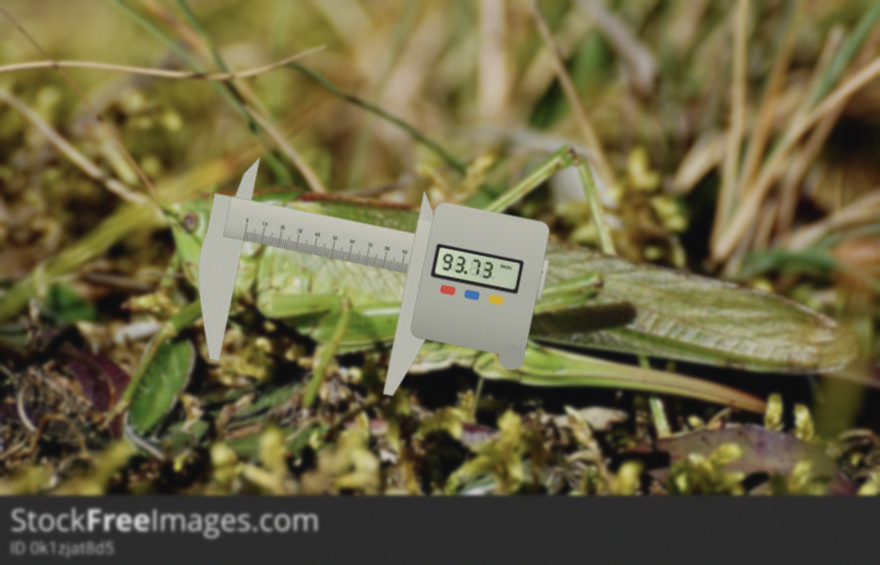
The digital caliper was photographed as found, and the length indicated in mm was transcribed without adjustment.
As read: 93.73 mm
